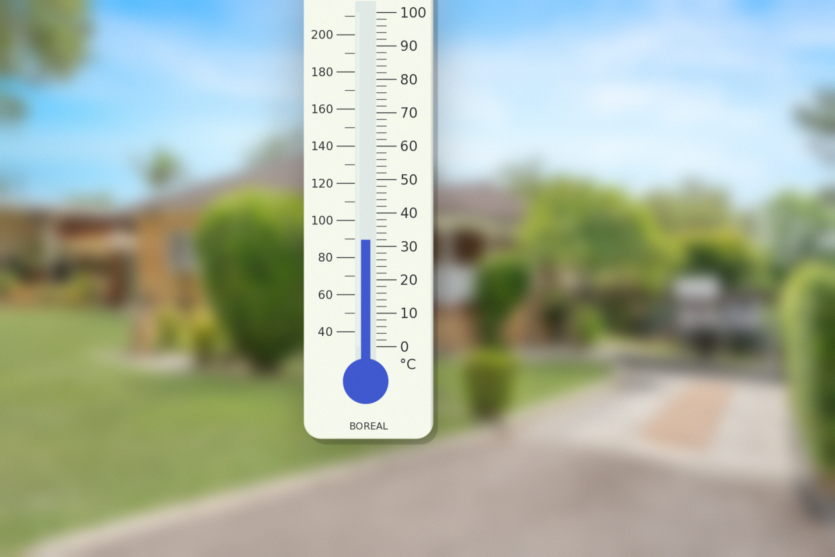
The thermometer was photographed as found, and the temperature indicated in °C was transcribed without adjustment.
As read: 32 °C
